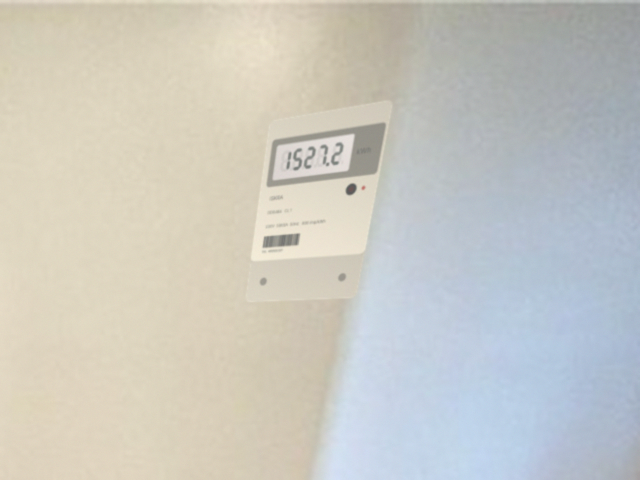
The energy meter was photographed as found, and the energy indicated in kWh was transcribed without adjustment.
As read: 1527.2 kWh
